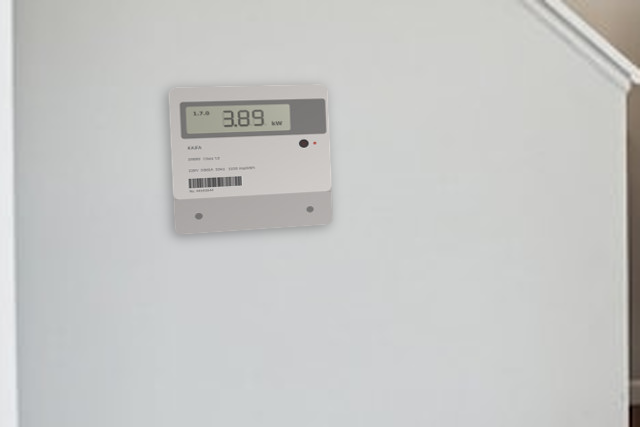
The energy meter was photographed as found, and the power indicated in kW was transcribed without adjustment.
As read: 3.89 kW
